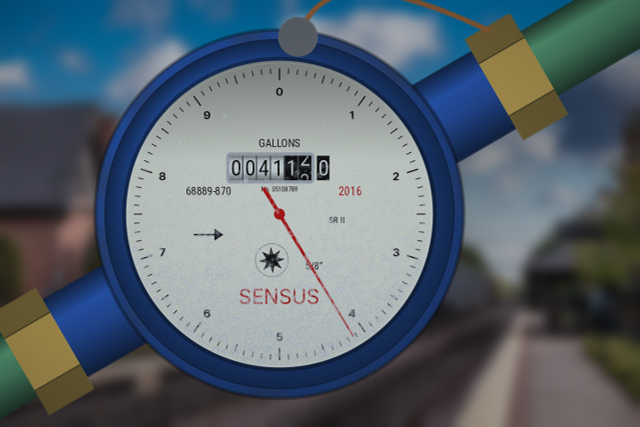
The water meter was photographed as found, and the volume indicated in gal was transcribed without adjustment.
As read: 41124.1 gal
